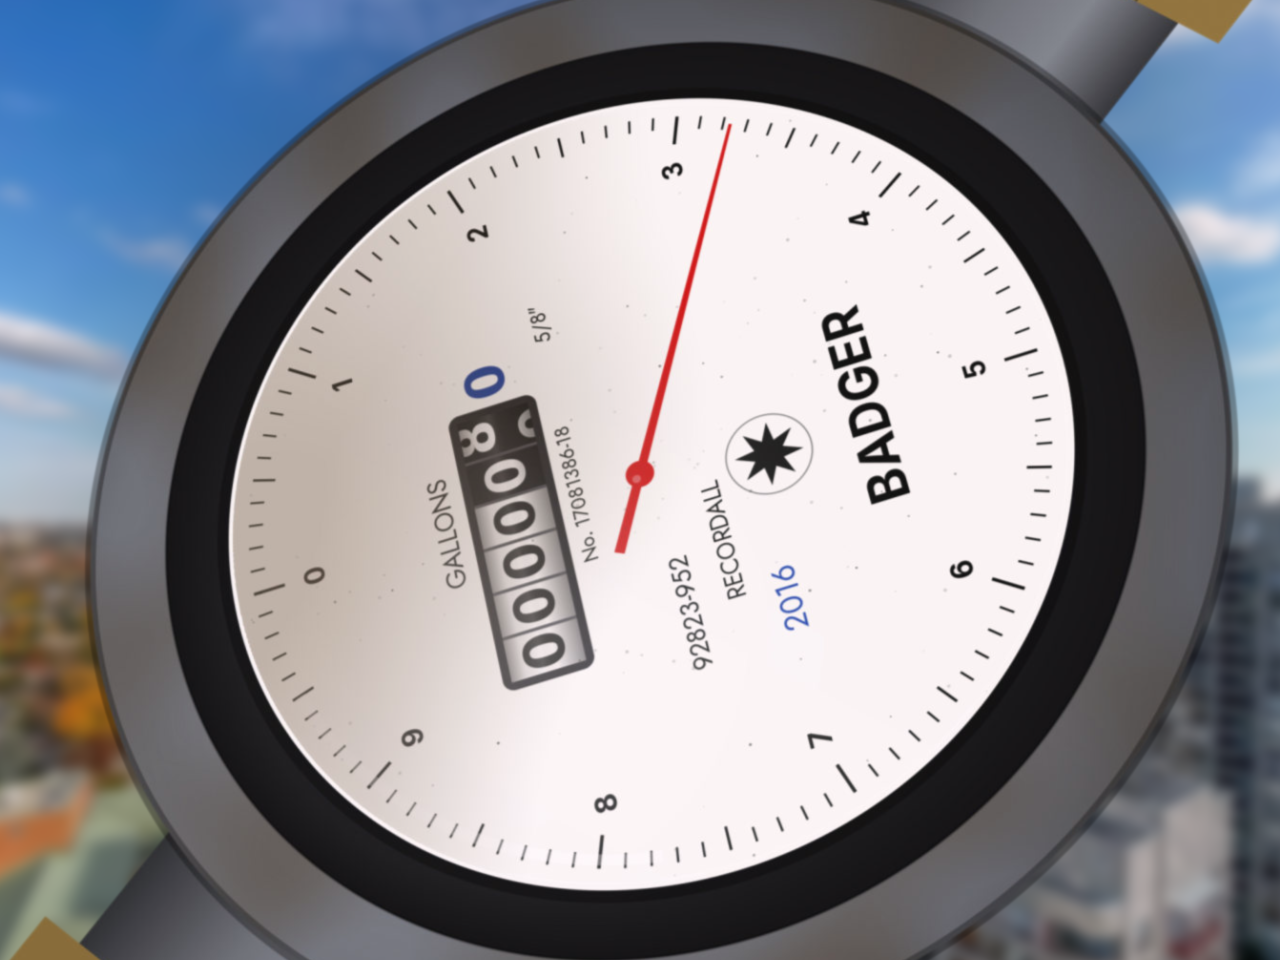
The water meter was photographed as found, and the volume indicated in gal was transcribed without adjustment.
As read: 83.2 gal
